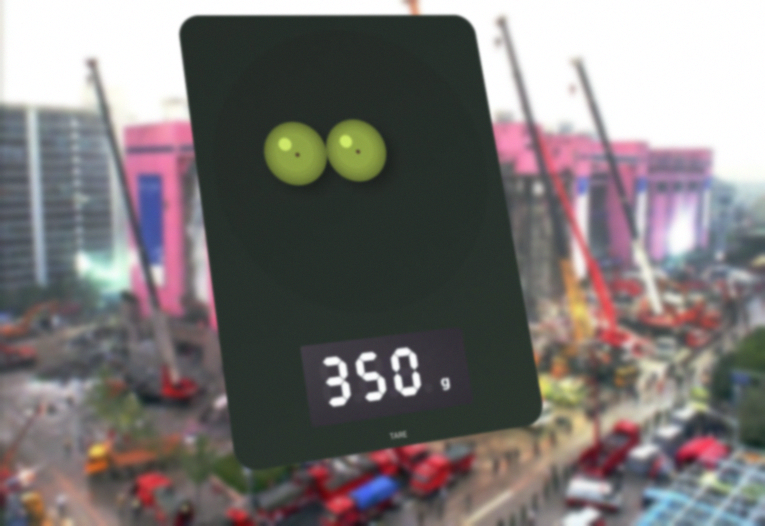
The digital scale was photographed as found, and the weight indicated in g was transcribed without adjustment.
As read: 350 g
